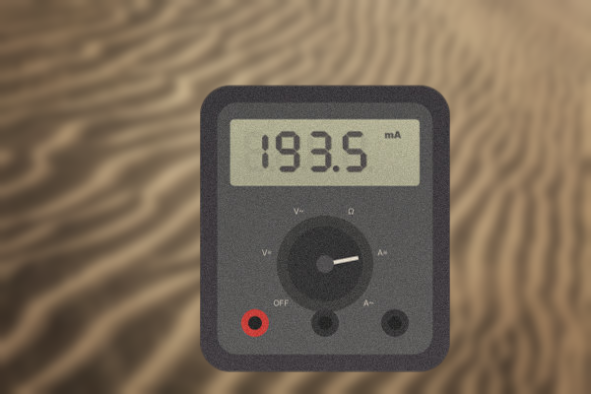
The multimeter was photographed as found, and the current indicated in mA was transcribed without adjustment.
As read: 193.5 mA
